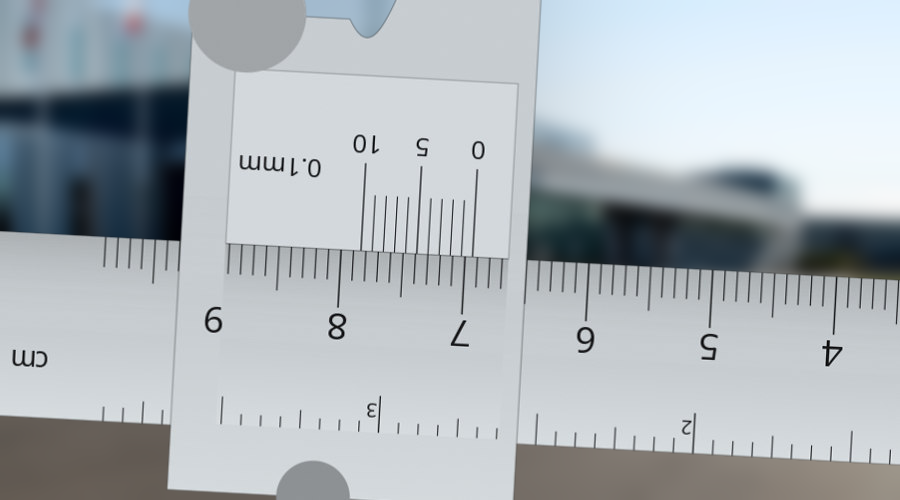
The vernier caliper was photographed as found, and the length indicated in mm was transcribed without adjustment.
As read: 69.4 mm
